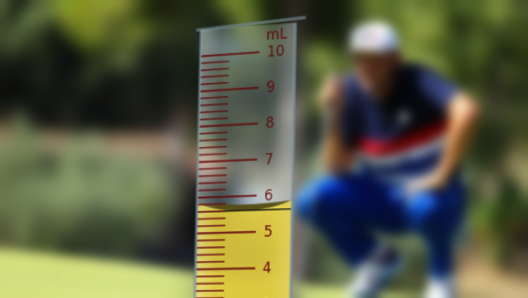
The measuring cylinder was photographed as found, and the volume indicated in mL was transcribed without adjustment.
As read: 5.6 mL
